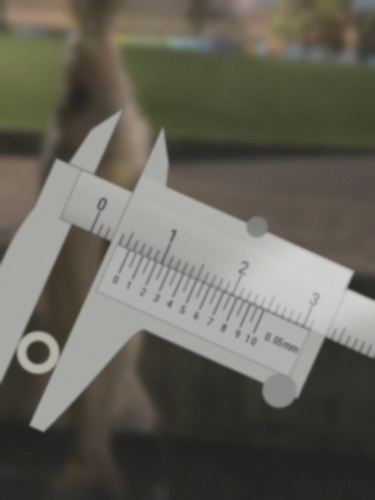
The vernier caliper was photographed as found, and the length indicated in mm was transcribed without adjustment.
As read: 5.5 mm
